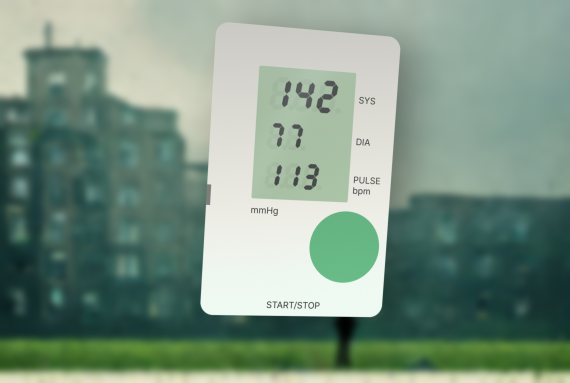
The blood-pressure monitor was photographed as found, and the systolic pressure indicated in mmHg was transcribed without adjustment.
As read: 142 mmHg
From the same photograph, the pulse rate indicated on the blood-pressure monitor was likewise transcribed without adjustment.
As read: 113 bpm
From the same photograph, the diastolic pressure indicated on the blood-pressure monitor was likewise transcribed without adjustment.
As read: 77 mmHg
